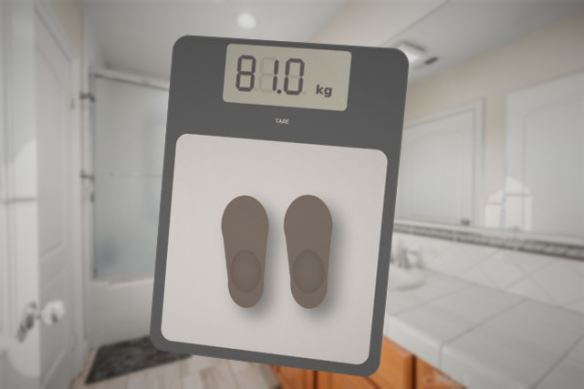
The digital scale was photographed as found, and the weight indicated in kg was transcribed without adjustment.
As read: 81.0 kg
